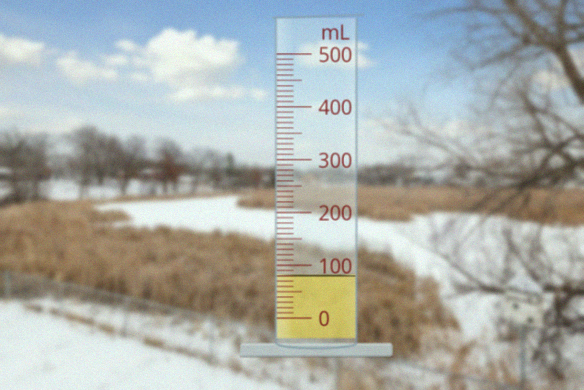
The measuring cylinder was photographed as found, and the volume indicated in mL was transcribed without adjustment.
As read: 80 mL
